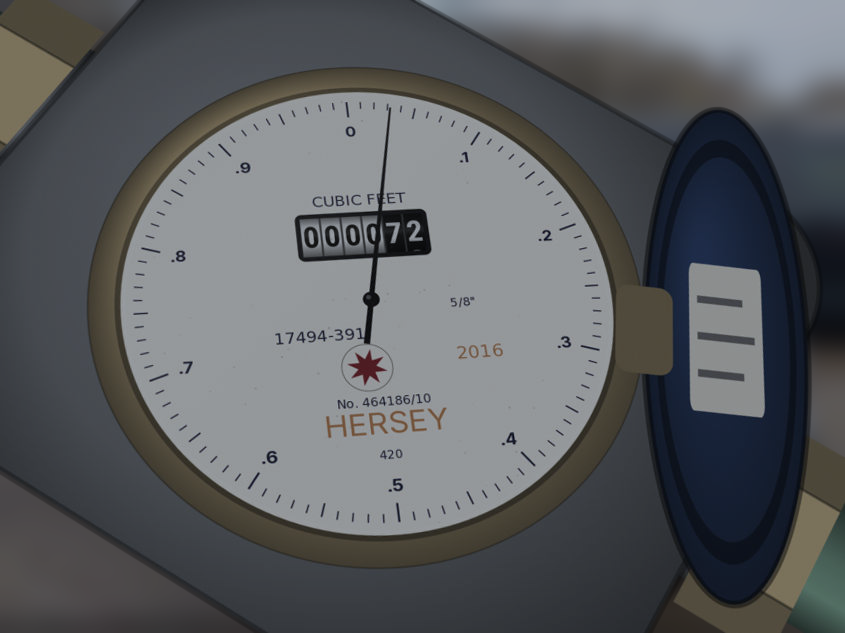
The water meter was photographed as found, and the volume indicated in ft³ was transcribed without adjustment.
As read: 72.03 ft³
